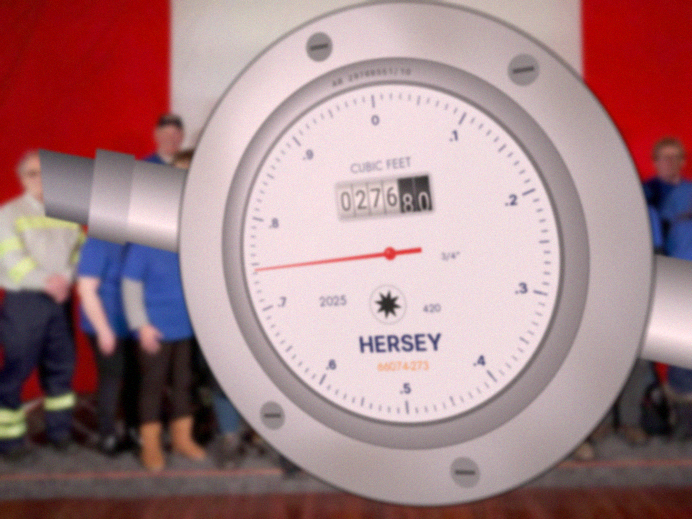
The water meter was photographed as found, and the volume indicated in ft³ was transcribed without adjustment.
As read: 27679.74 ft³
